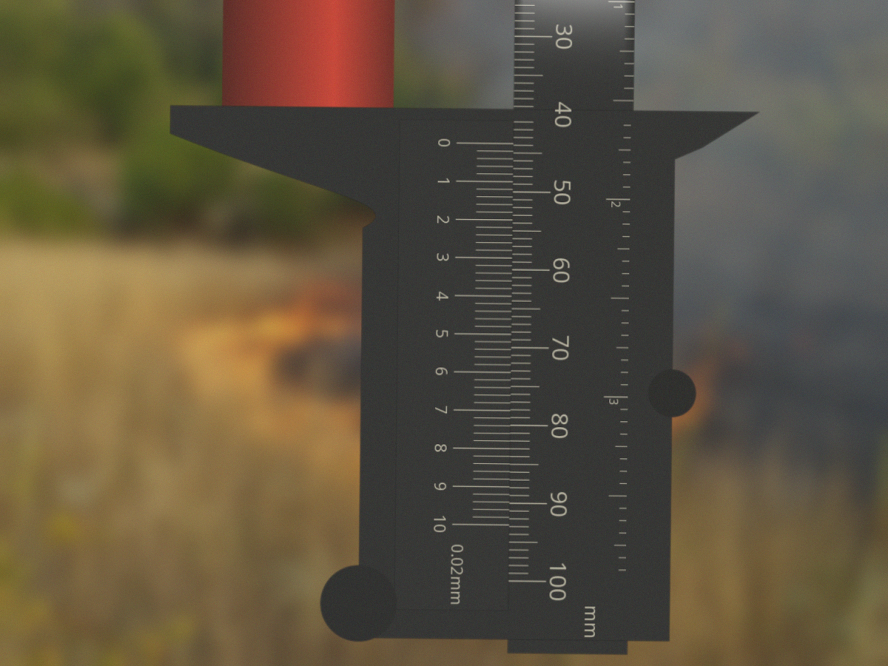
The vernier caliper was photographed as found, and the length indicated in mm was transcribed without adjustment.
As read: 43.8 mm
